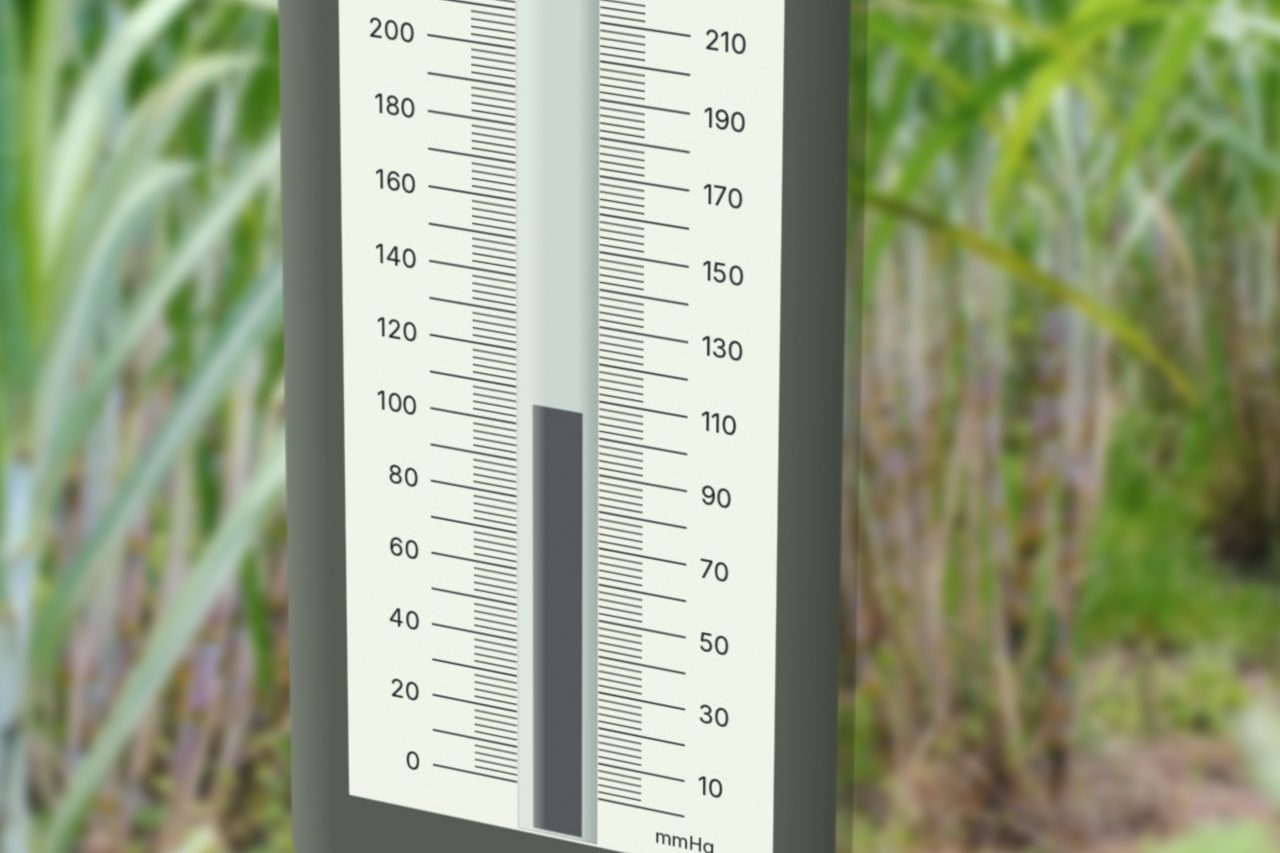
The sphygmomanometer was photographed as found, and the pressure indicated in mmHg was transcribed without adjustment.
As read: 106 mmHg
